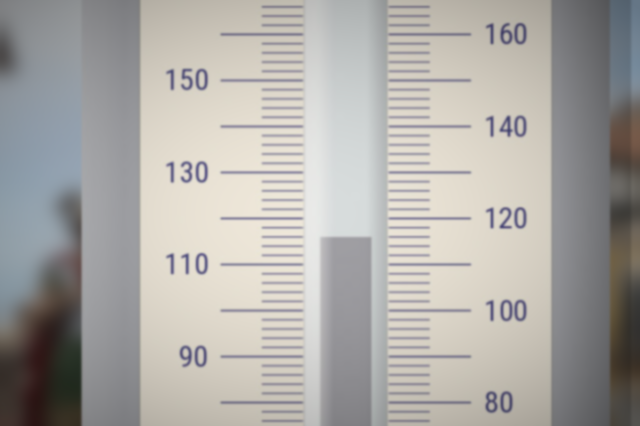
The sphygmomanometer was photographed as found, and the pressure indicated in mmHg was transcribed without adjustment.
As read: 116 mmHg
